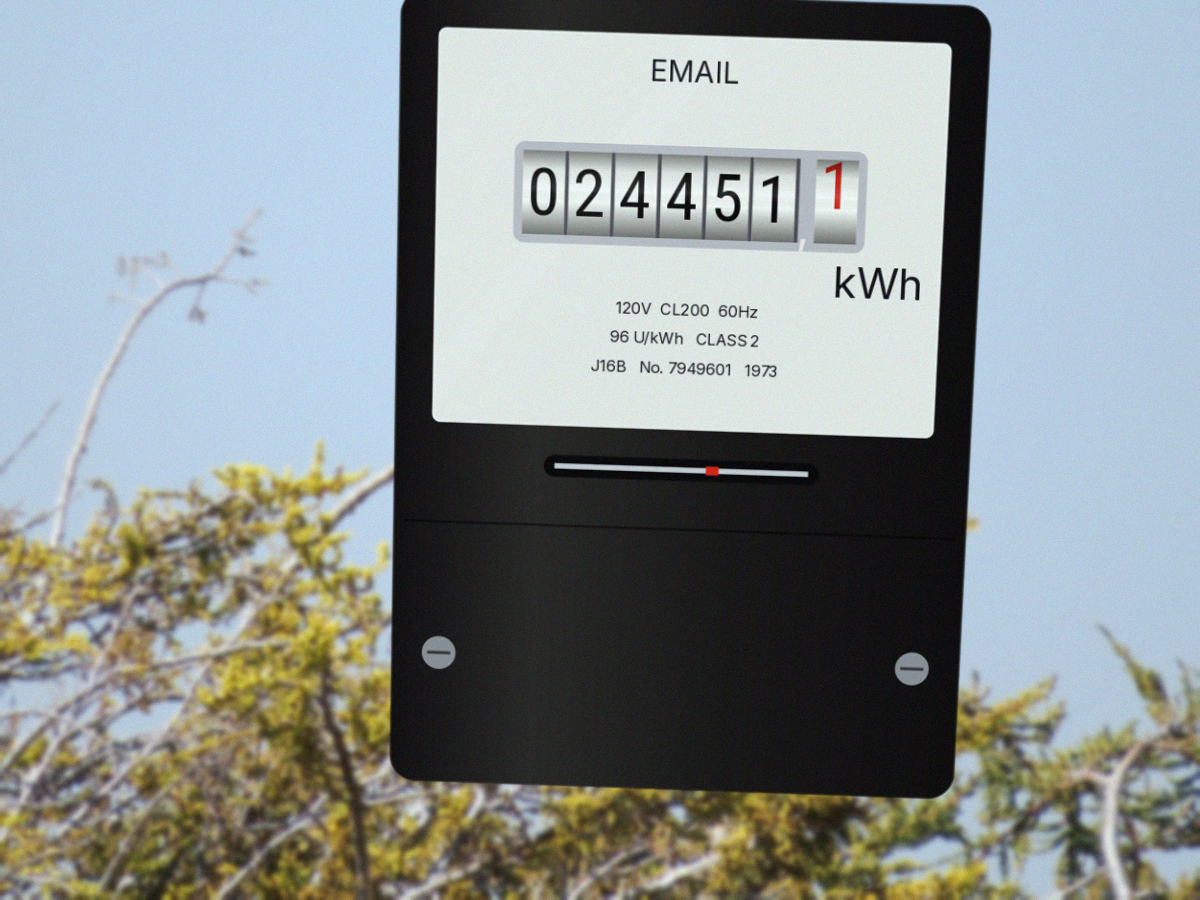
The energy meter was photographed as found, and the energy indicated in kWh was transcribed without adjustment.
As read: 24451.1 kWh
